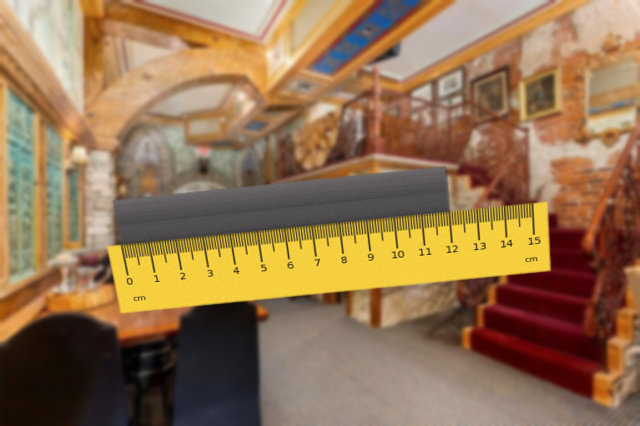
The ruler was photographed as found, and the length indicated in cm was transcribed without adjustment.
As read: 12 cm
